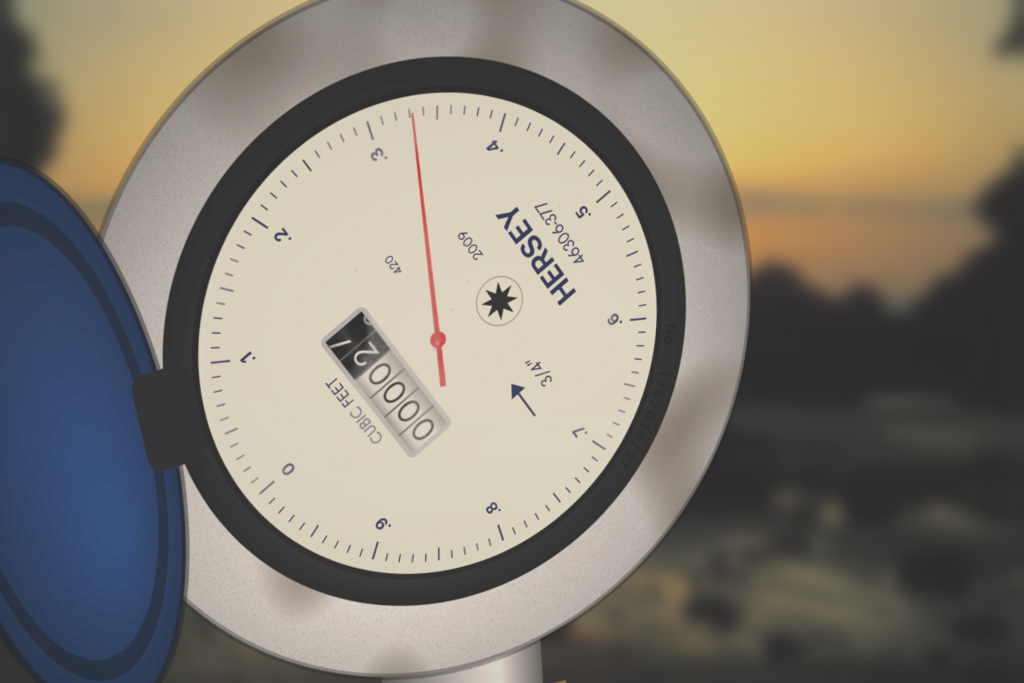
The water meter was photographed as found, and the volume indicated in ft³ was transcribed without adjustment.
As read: 27.33 ft³
